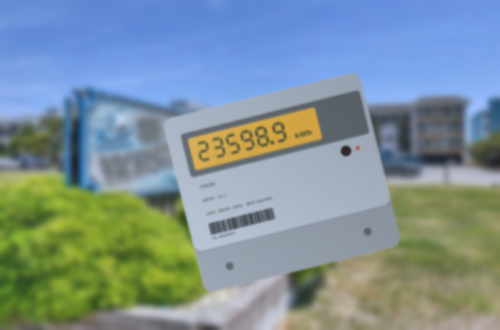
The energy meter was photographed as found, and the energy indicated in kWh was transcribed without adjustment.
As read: 23598.9 kWh
